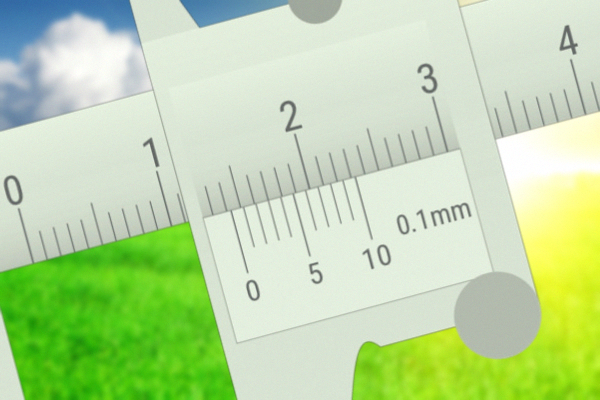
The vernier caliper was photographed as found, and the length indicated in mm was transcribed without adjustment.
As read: 14.3 mm
